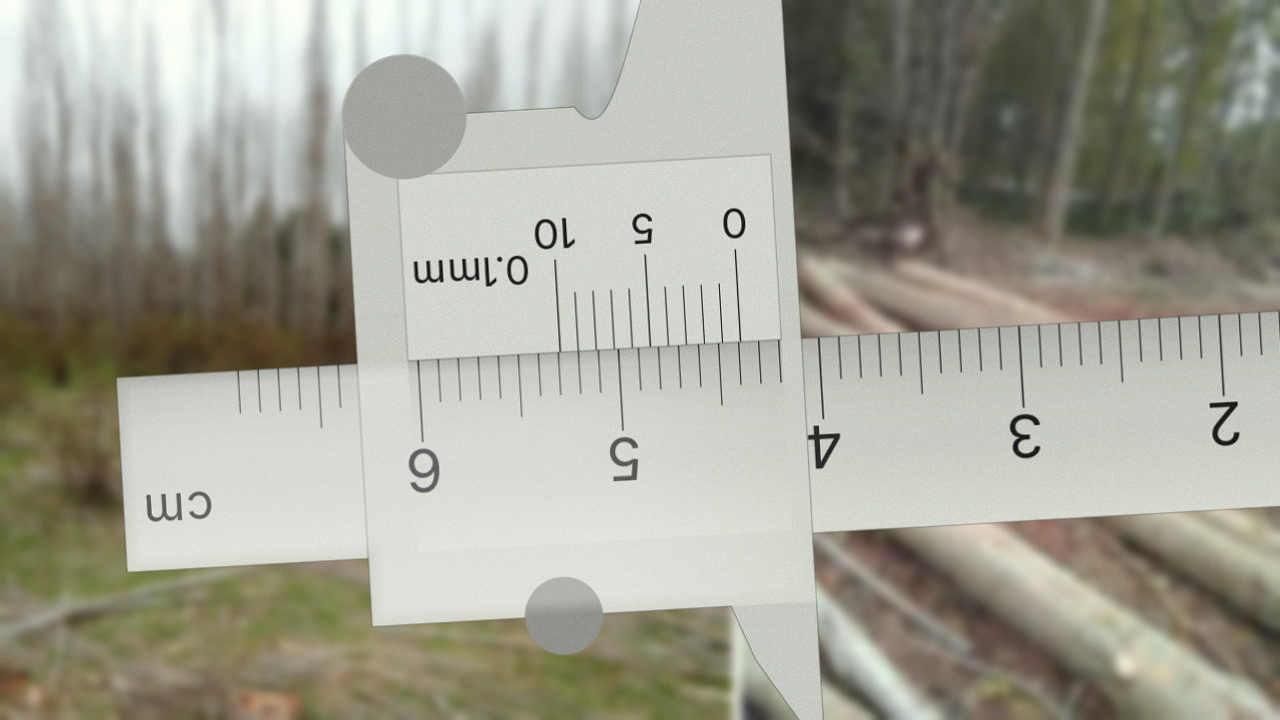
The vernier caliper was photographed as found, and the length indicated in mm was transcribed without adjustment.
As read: 43.9 mm
